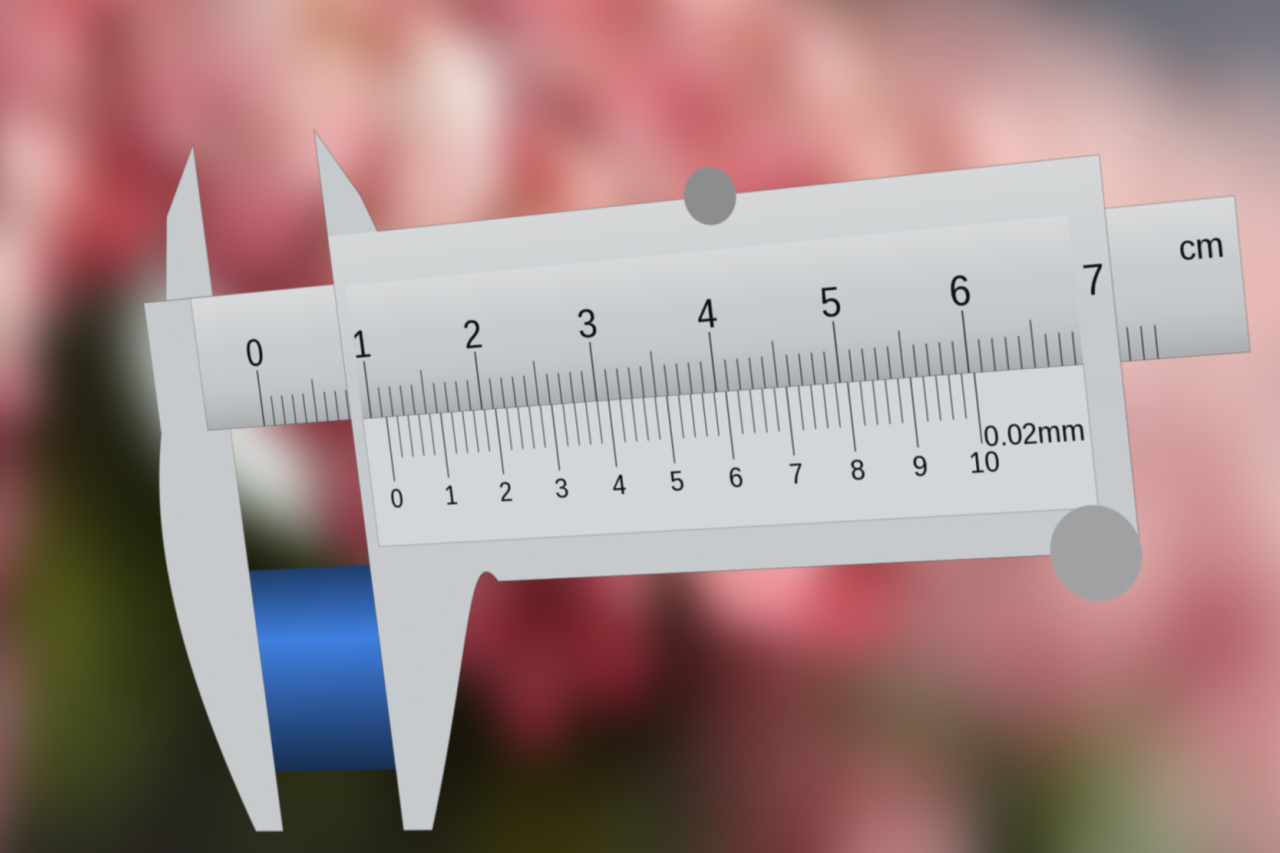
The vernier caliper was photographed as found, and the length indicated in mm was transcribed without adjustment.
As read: 11.4 mm
